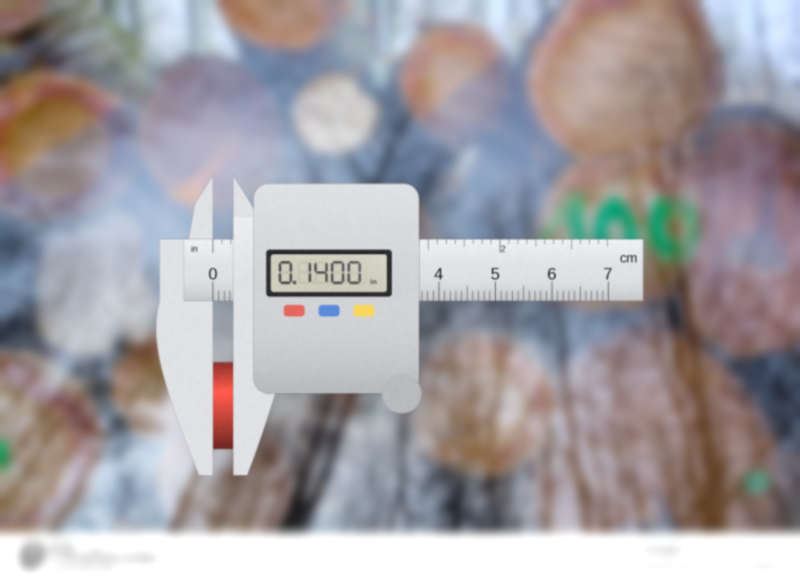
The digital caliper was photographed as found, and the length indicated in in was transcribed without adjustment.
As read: 0.1400 in
